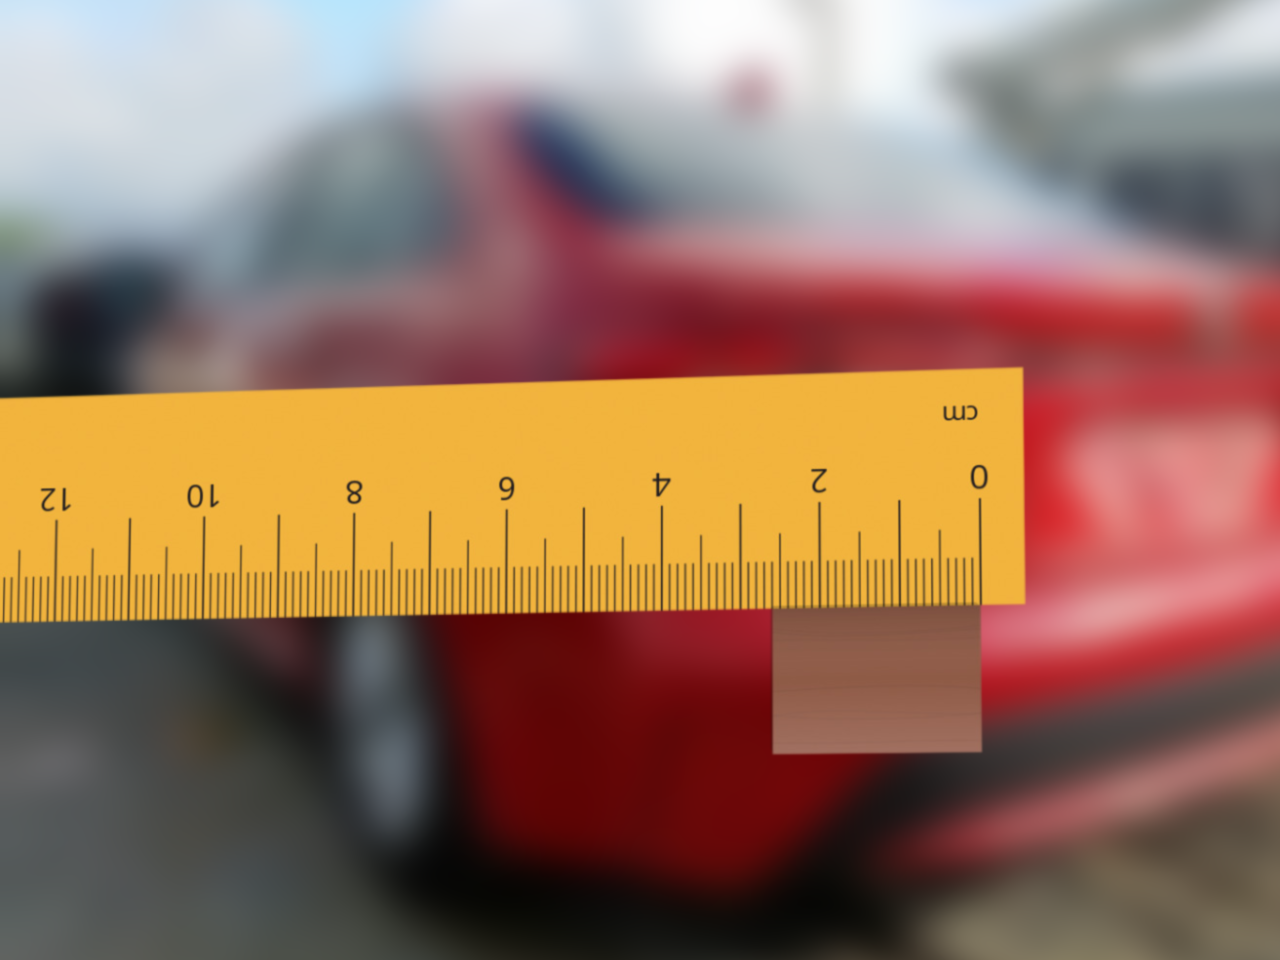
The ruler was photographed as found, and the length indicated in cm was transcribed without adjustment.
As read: 2.6 cm
